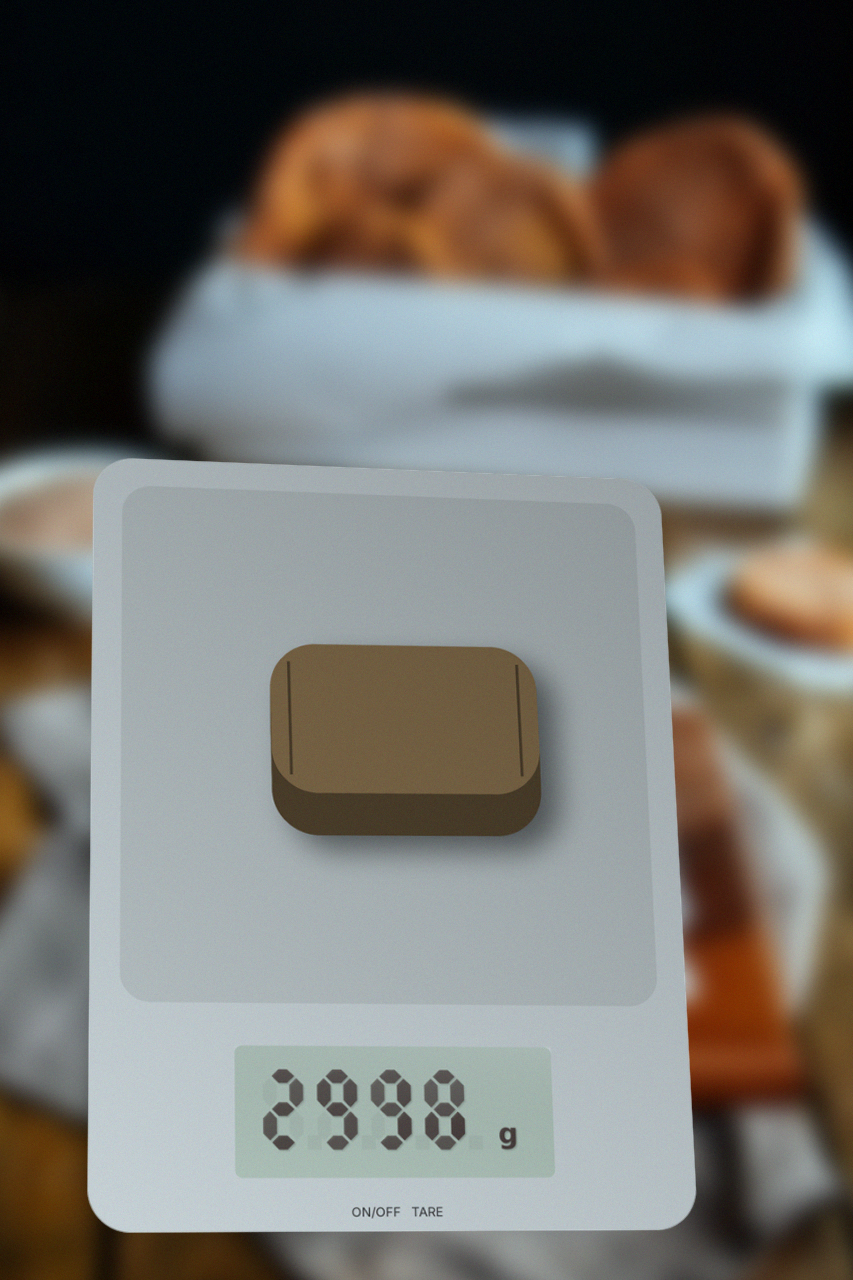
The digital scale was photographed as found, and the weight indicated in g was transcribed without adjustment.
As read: 2998 g
